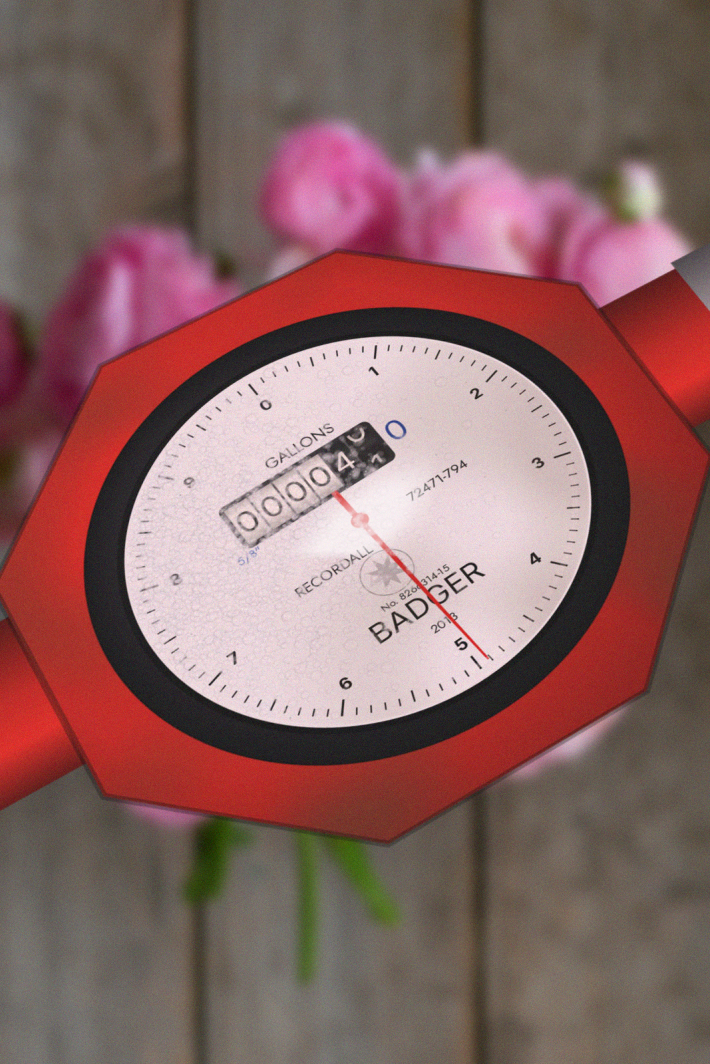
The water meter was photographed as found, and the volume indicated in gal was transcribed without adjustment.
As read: 404.9 gal
